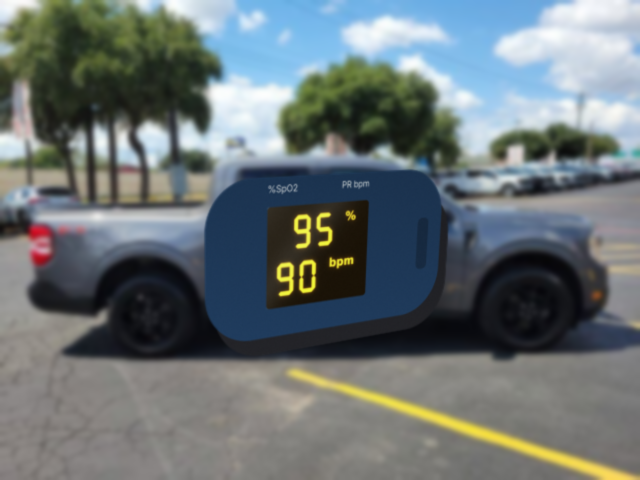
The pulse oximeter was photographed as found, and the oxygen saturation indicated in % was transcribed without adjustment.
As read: 95 %
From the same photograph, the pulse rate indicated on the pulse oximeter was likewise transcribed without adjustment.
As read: 90 bpm
